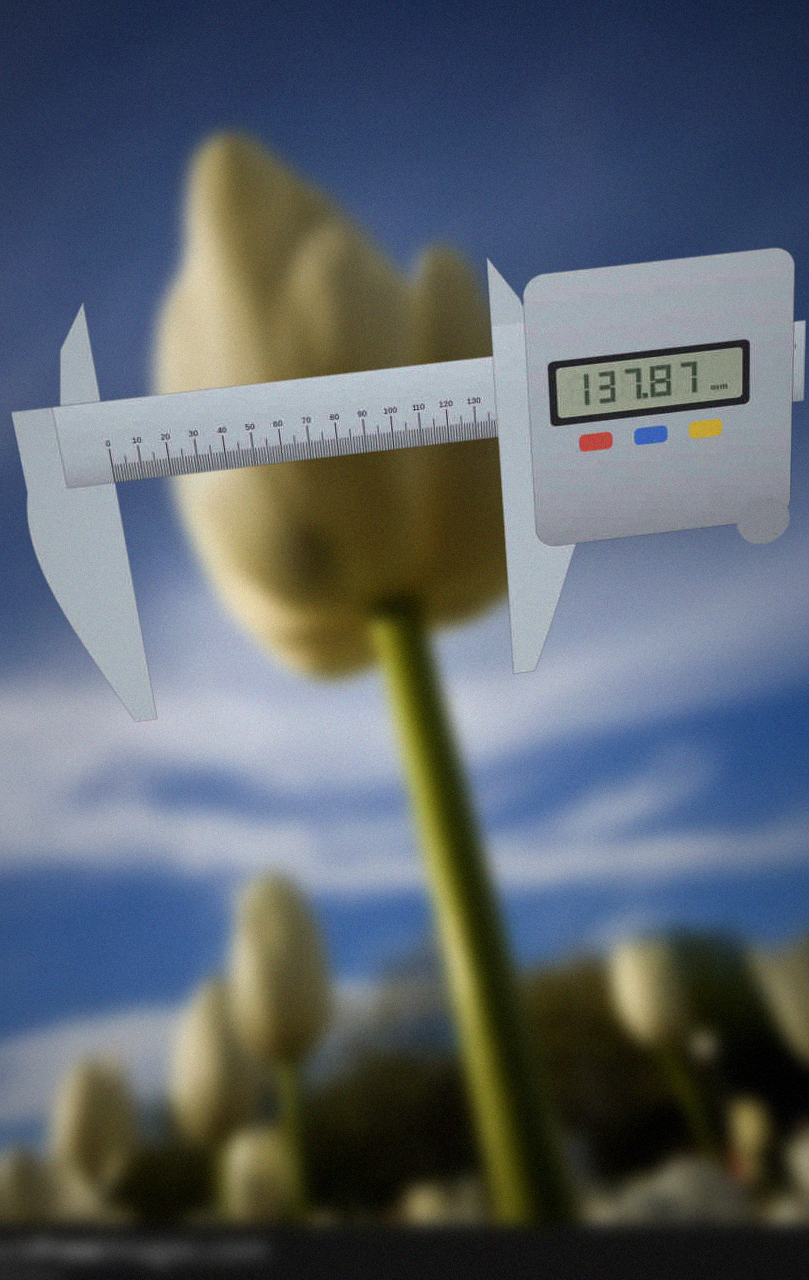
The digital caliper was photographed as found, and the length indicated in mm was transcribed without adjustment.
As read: 137.87 mm
